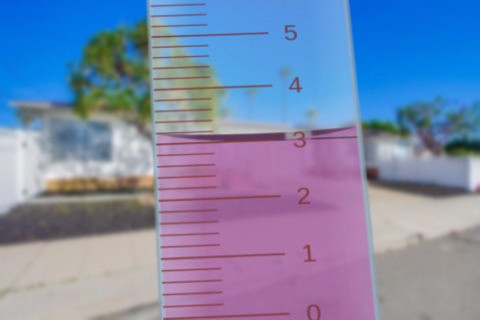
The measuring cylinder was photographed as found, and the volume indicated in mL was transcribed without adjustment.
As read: 3 mL
